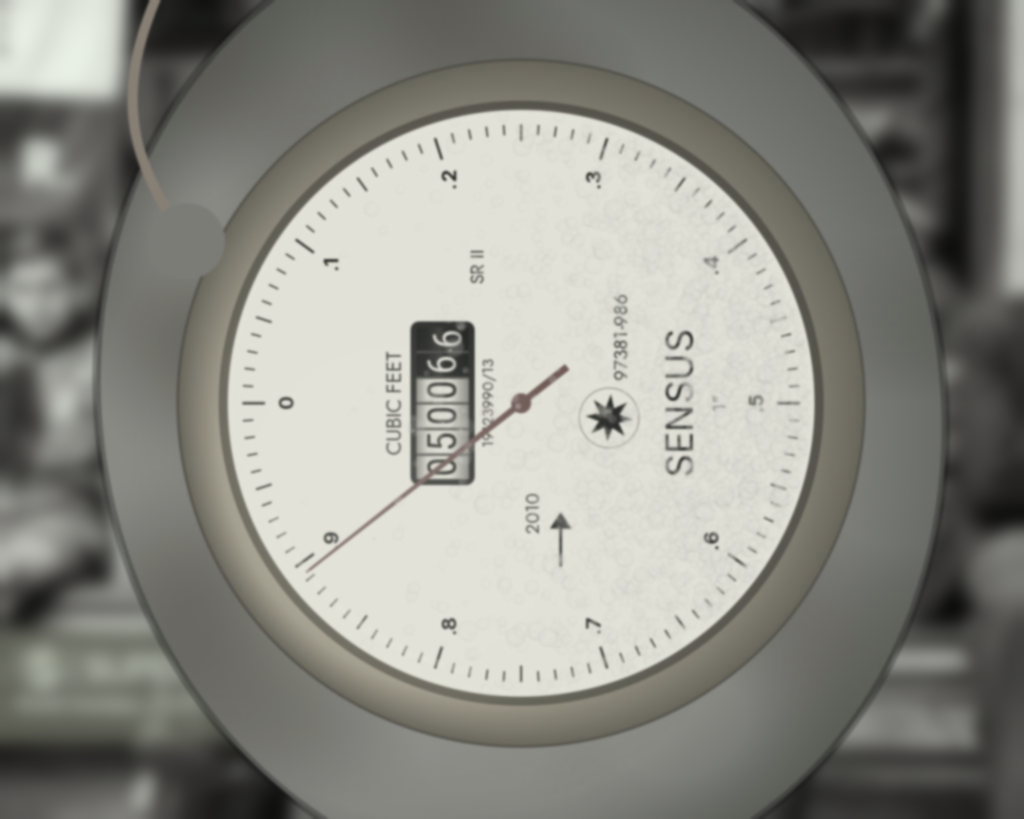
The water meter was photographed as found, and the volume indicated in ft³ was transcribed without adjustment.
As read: 50065.89 ft³
